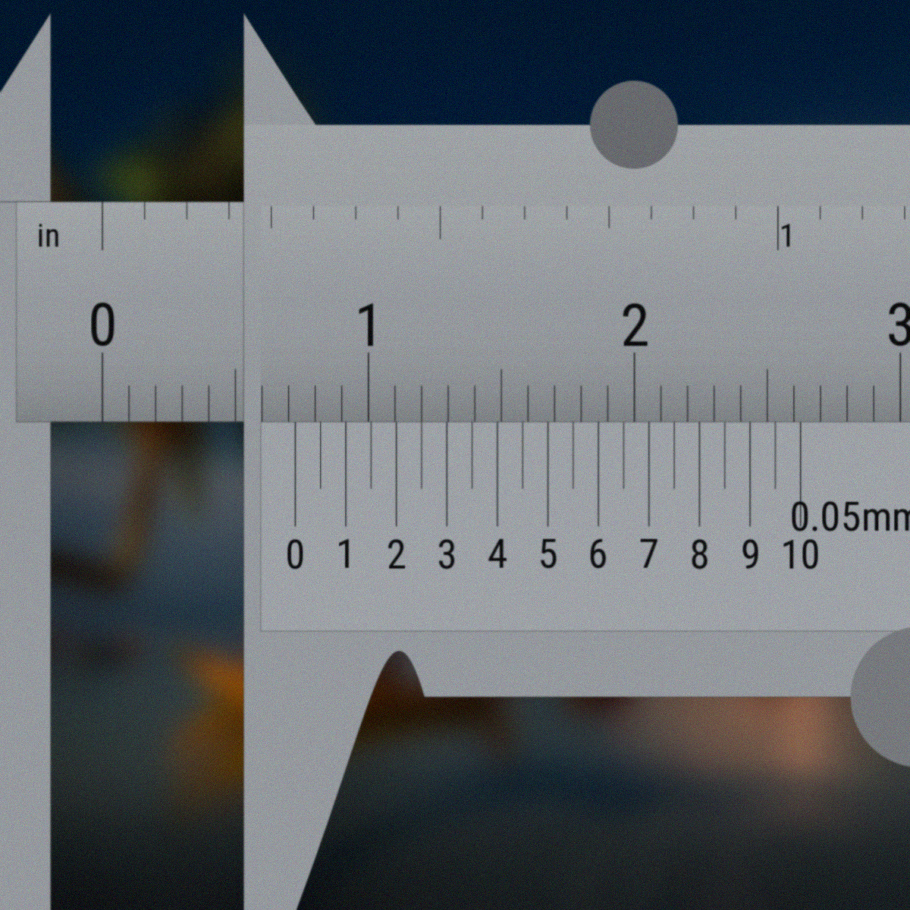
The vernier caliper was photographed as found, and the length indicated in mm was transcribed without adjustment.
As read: 7.25 mm
